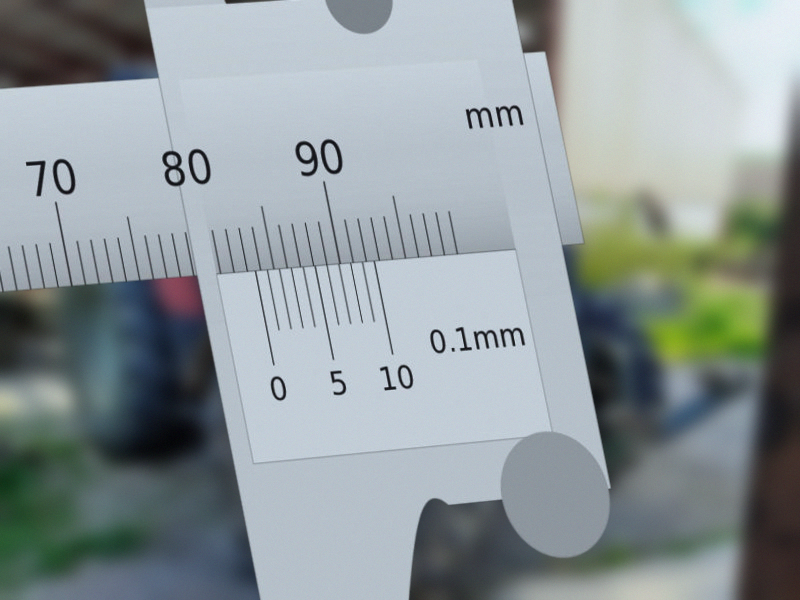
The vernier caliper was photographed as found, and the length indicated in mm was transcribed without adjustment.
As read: 83.6 mm
